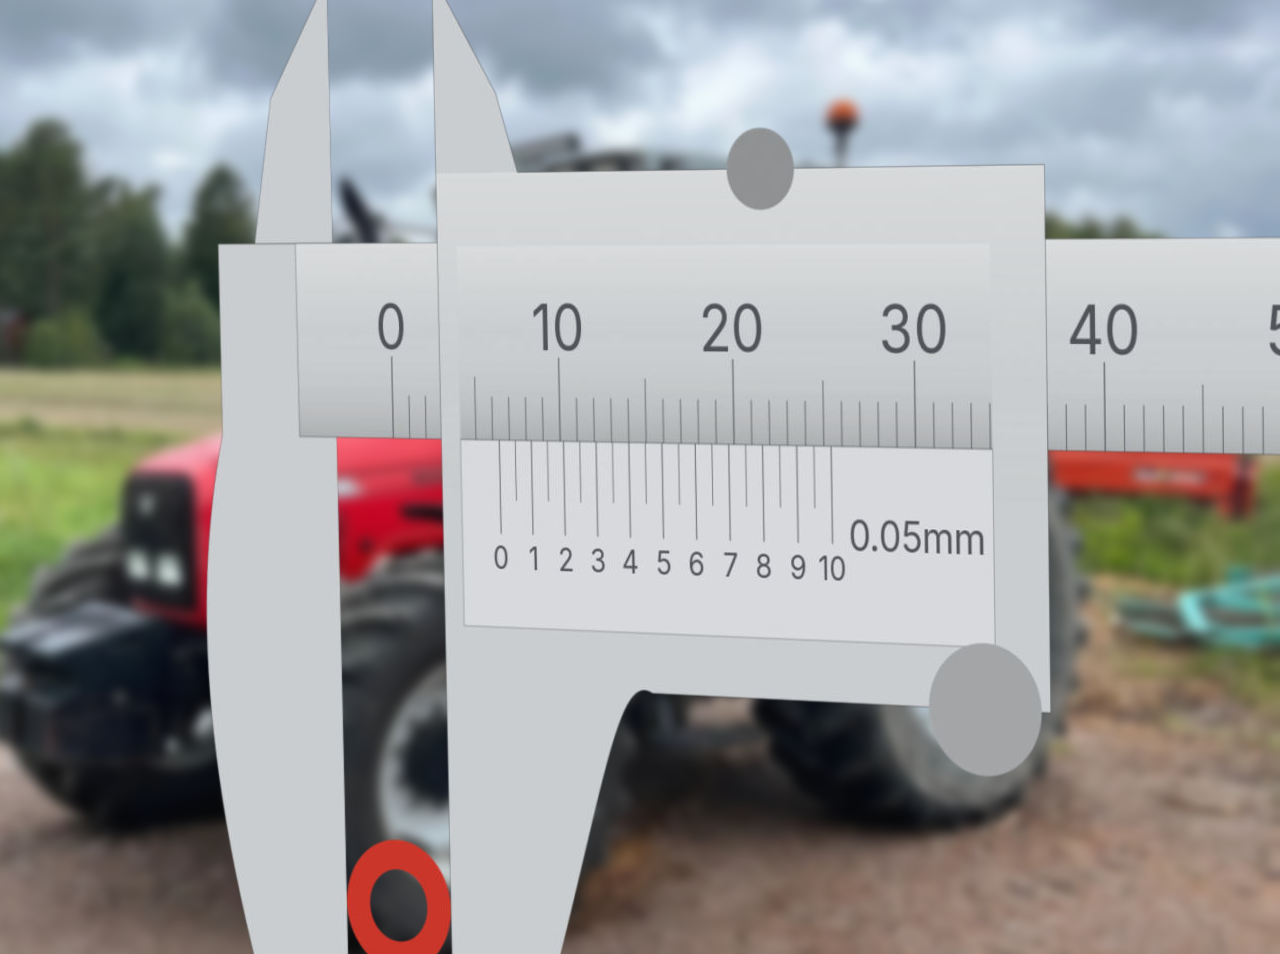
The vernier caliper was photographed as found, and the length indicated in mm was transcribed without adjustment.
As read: 6.4 mm
